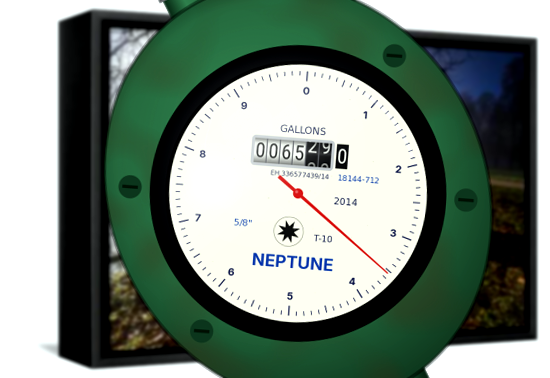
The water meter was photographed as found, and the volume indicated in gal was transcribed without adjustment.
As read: 65293.5 gal
